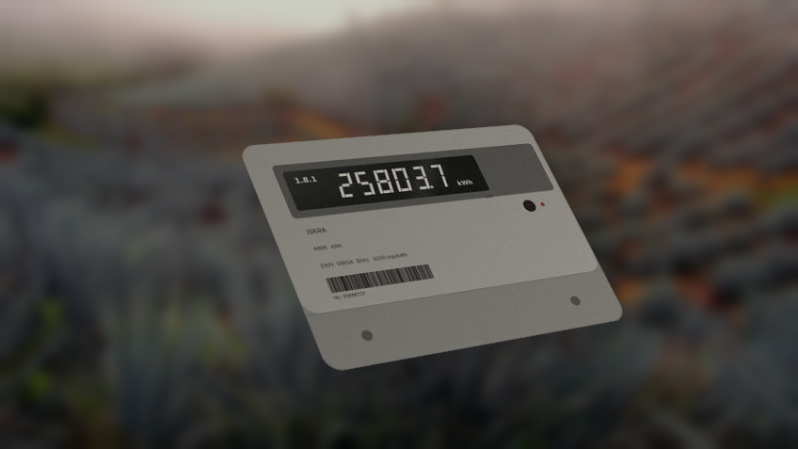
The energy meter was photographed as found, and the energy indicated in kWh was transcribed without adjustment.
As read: 25803.7 kWh
